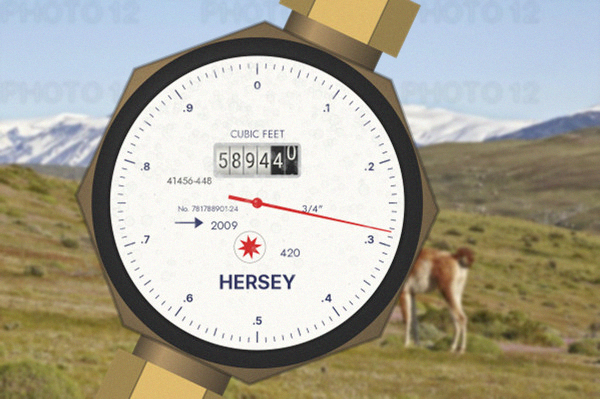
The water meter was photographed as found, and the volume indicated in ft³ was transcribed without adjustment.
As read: 589440.28 ft³
